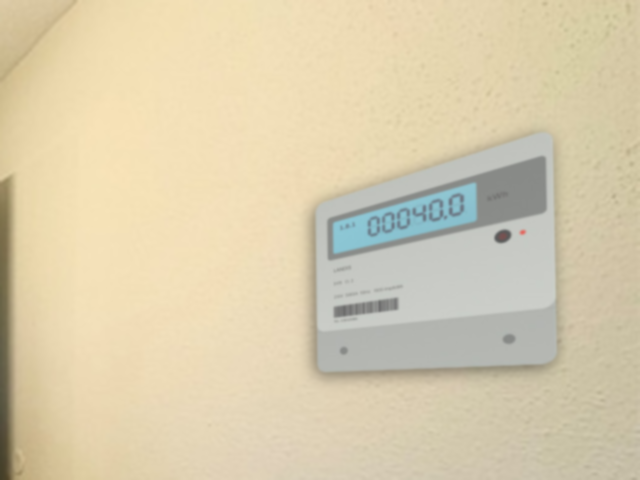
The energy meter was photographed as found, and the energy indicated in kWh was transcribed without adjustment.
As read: 40.0 kWh
